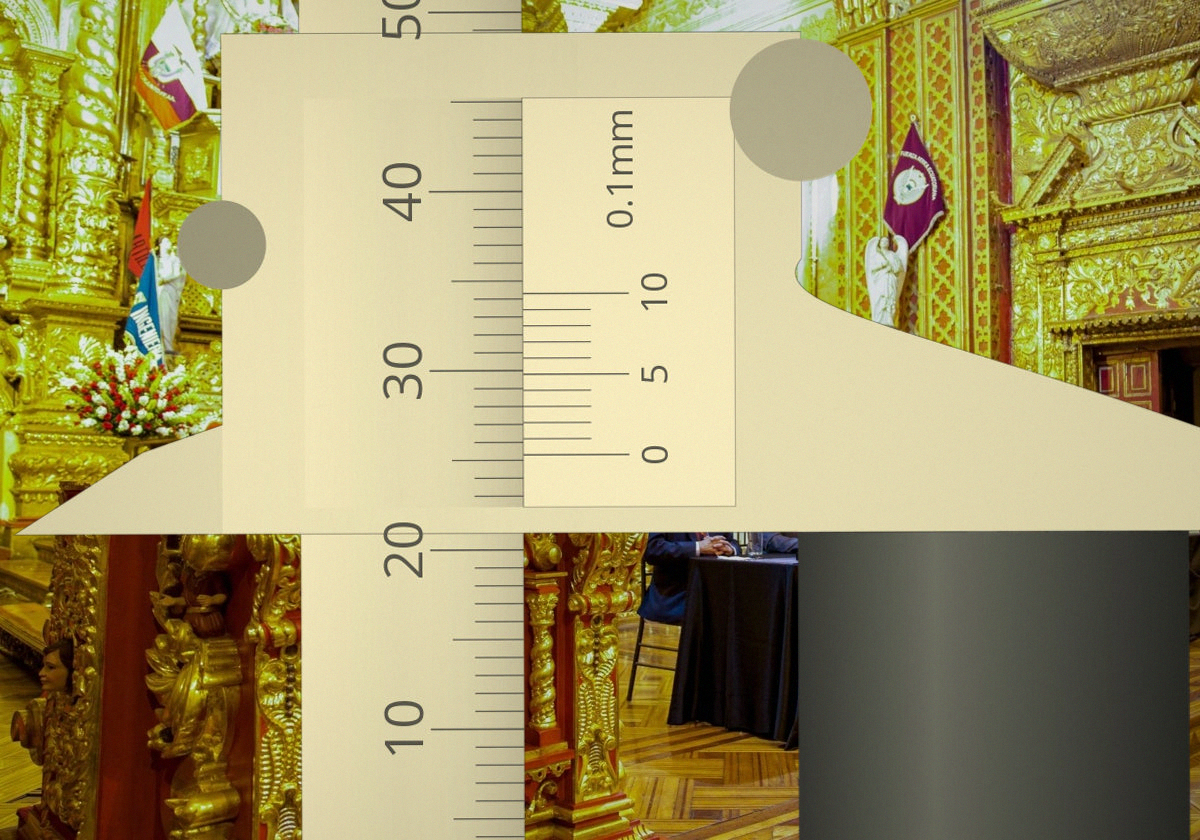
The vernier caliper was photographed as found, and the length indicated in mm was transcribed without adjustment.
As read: 25.3 mm
